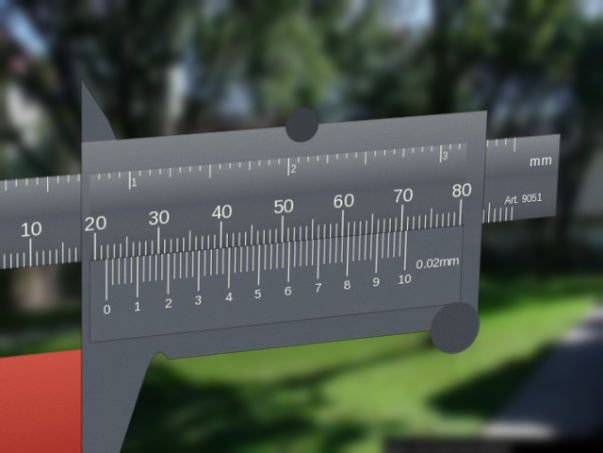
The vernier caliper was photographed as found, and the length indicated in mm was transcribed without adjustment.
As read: 21.8 mm
